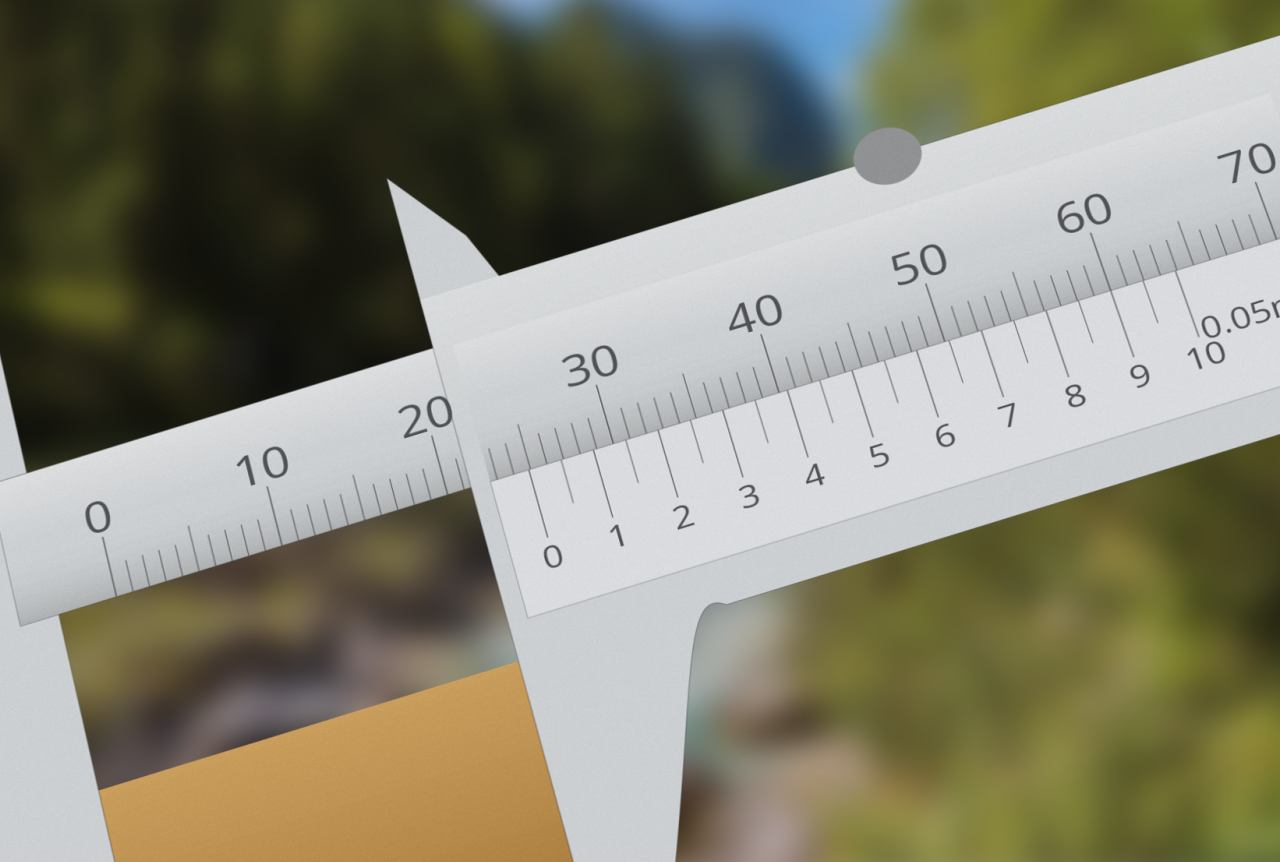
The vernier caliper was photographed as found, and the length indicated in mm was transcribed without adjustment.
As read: 24.9 mm
